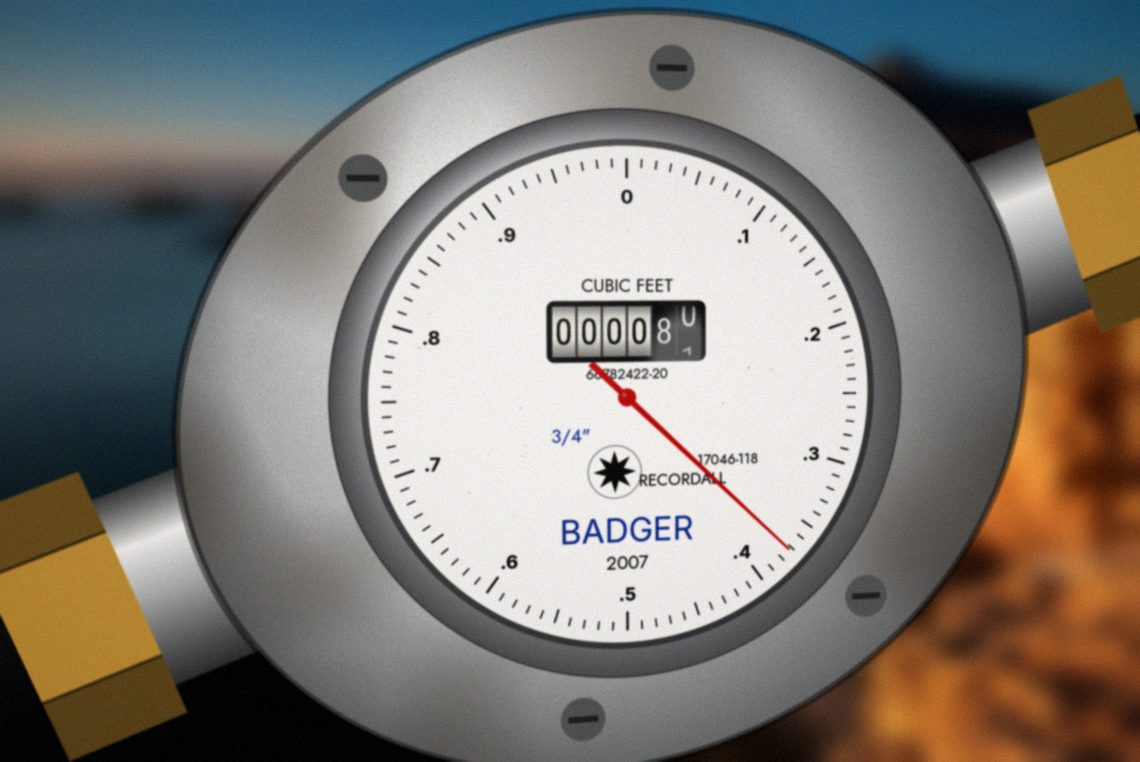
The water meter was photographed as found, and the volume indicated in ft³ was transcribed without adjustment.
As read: 80.37 ft³
